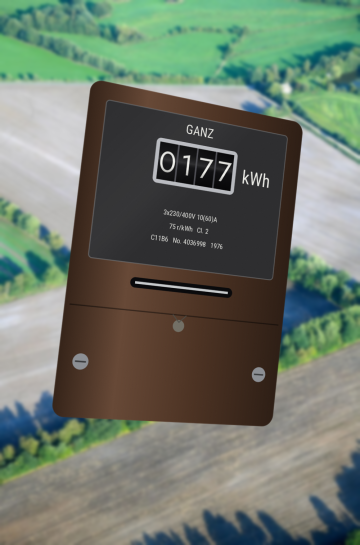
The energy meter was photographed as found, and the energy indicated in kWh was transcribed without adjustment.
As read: 177 kWh
